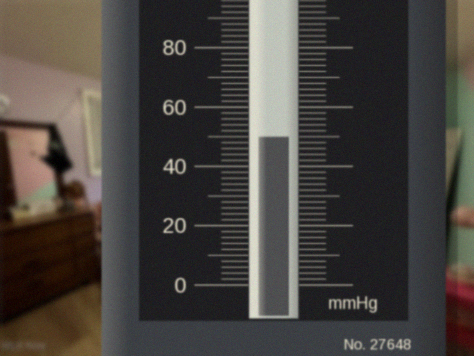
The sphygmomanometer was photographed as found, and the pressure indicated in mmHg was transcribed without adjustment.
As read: 50 mmHg
